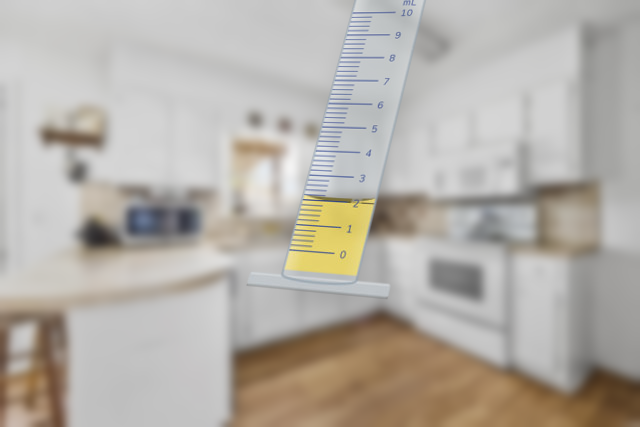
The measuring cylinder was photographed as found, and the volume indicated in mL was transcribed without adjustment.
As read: 2 mL
